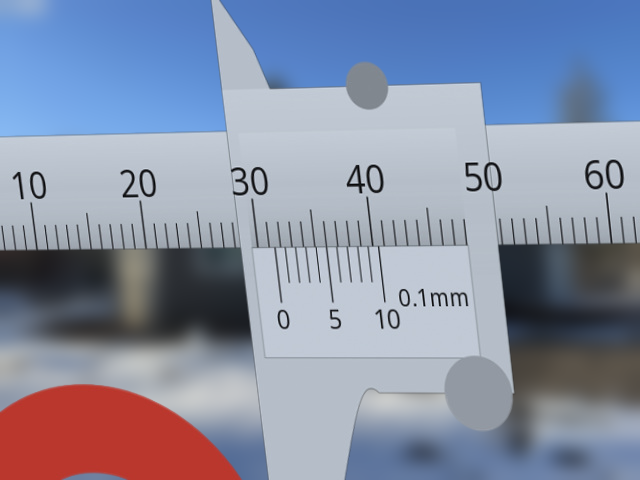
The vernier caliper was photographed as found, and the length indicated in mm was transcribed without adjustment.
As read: 31.5 mm
